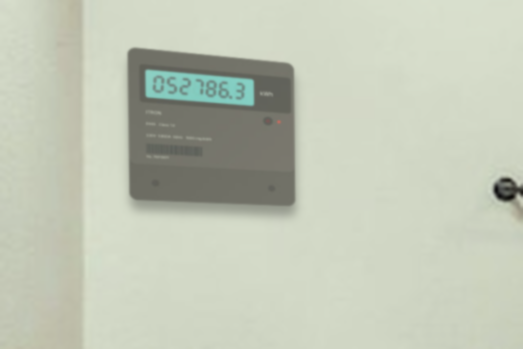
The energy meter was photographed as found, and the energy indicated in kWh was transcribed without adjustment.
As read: 52786.3 kWh
